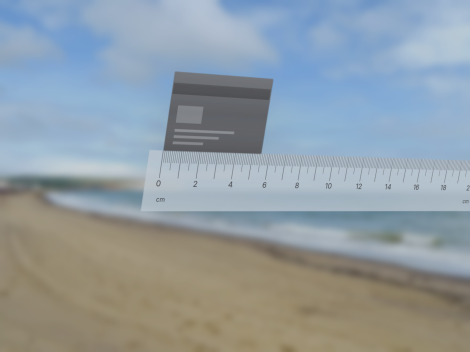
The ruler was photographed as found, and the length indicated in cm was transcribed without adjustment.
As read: 5.5 cm
